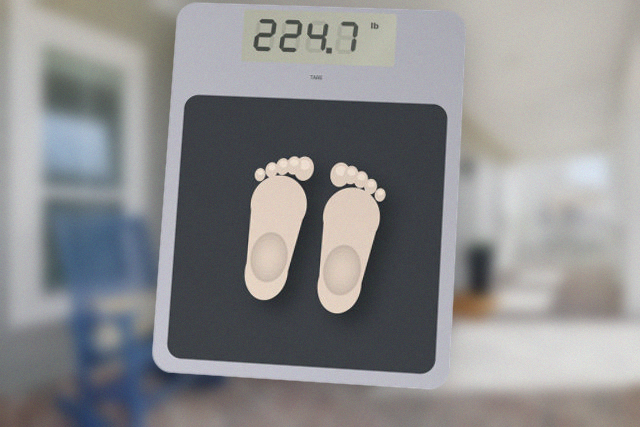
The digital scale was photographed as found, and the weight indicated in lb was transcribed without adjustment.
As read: 224.7 lb
